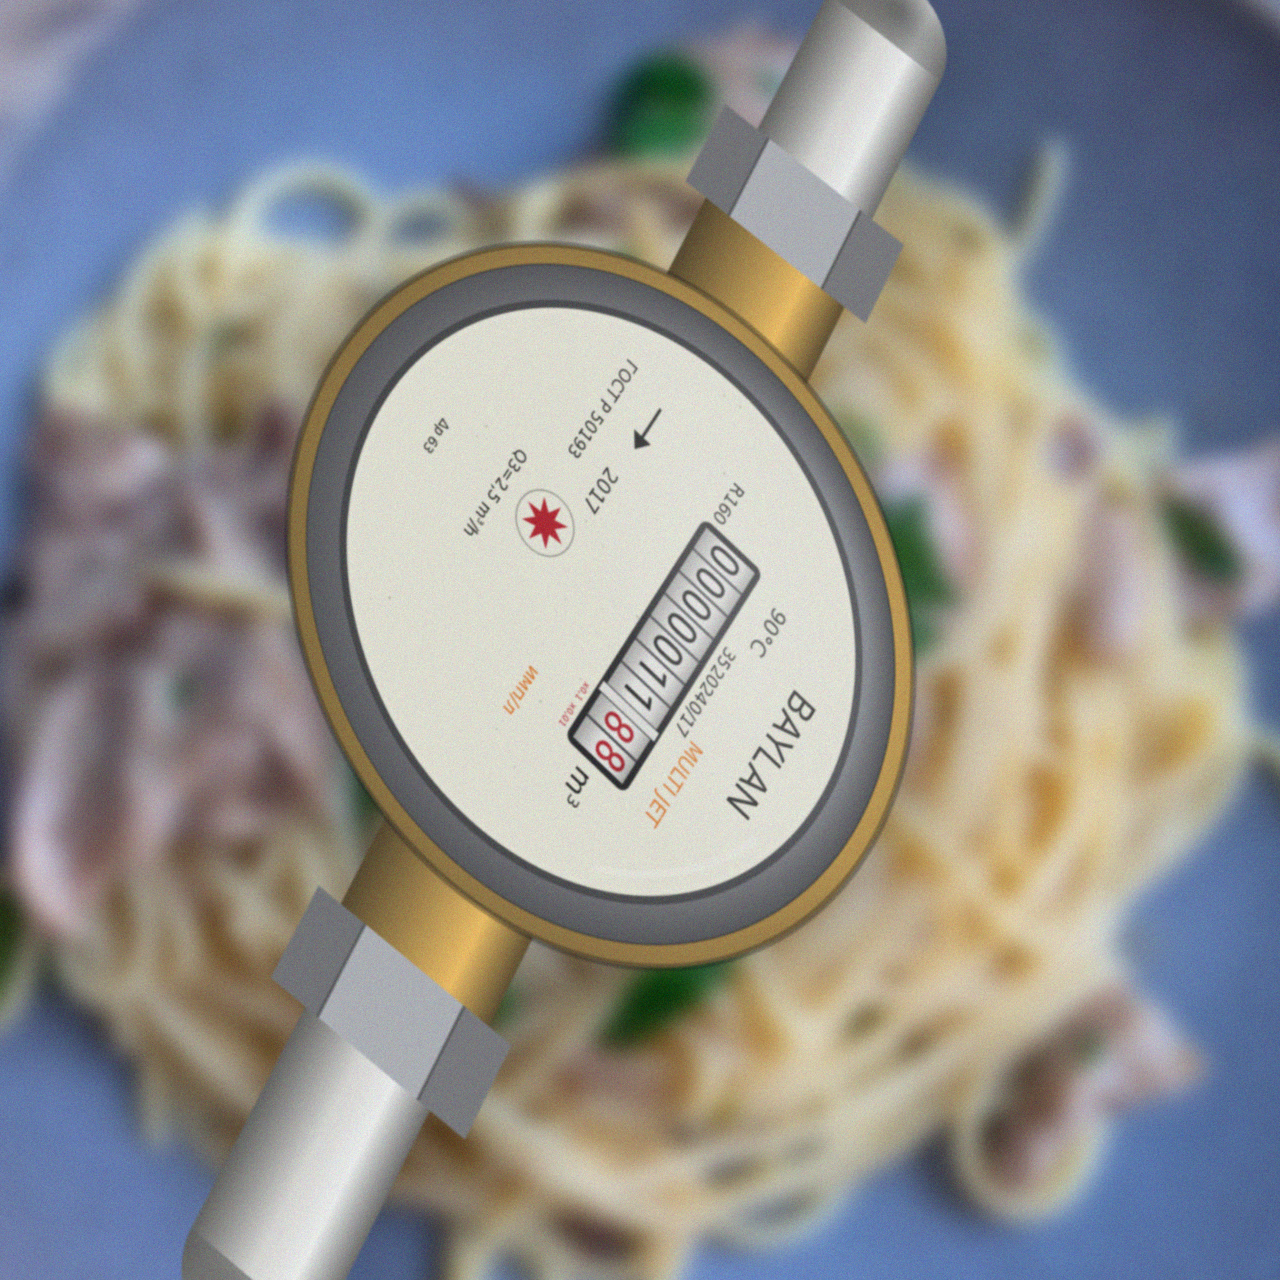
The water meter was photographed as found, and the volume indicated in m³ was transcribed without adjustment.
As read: 11.88 m³
